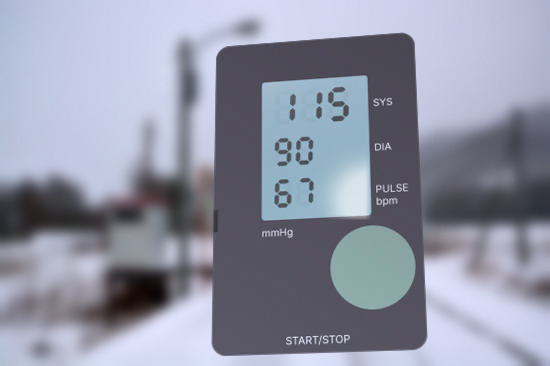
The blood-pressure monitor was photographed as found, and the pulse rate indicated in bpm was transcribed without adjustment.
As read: 67 bpm
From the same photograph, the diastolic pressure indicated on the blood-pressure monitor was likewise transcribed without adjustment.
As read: 90 mmHg
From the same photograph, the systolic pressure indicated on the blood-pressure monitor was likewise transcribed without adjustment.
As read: 115 mmHg
